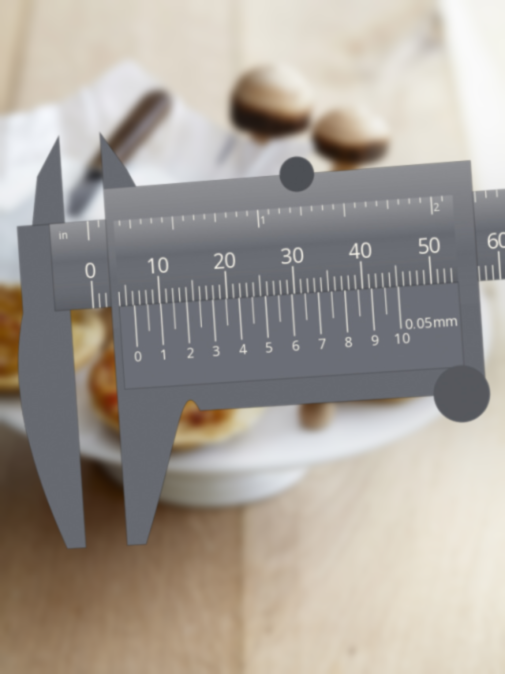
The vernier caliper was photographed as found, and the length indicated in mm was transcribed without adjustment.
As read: 6.2 mm
